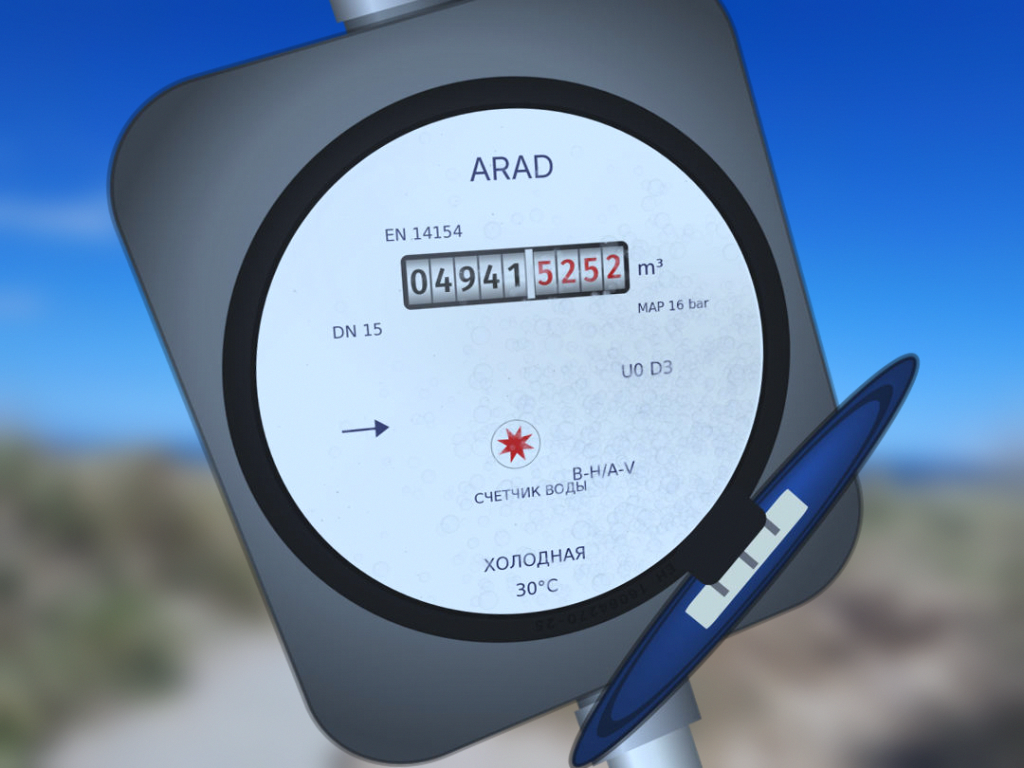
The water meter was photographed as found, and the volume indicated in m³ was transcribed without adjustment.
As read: 4941.5252 m³
